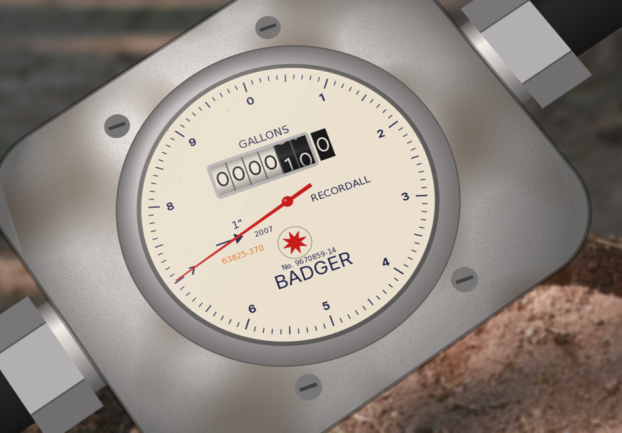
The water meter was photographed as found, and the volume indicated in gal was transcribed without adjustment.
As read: 97.0 gal
